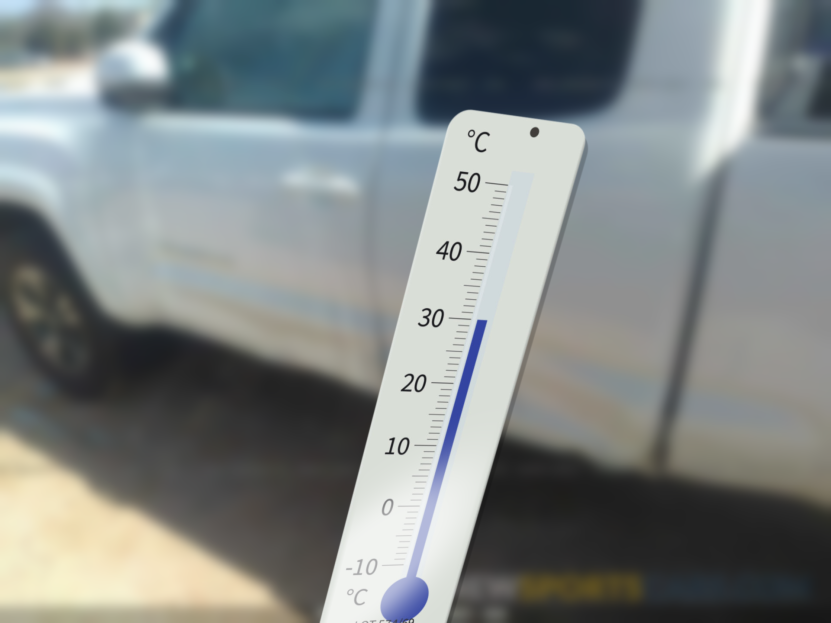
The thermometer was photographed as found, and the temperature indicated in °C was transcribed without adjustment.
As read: 30 °C
